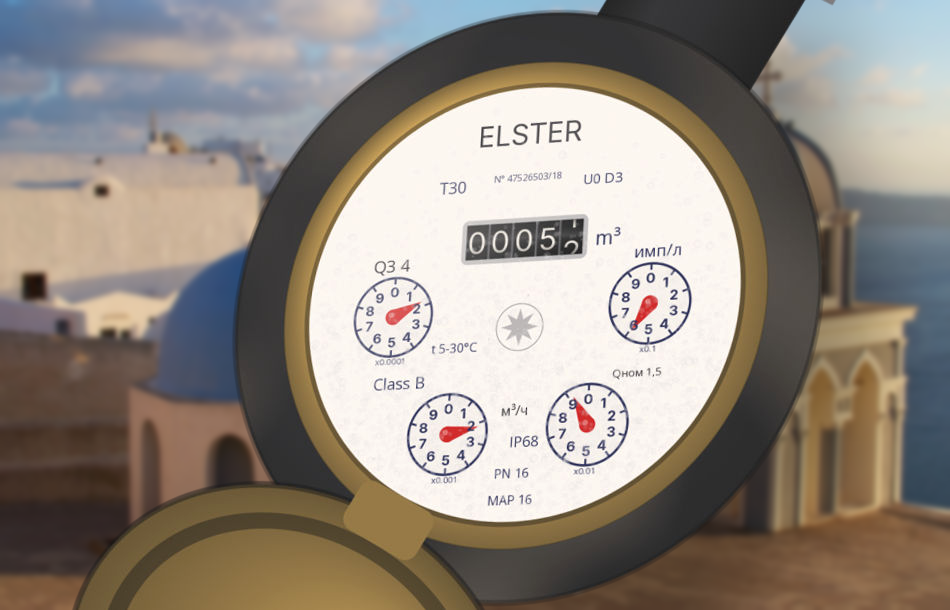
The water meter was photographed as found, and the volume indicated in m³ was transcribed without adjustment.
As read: 51.5921 m³
